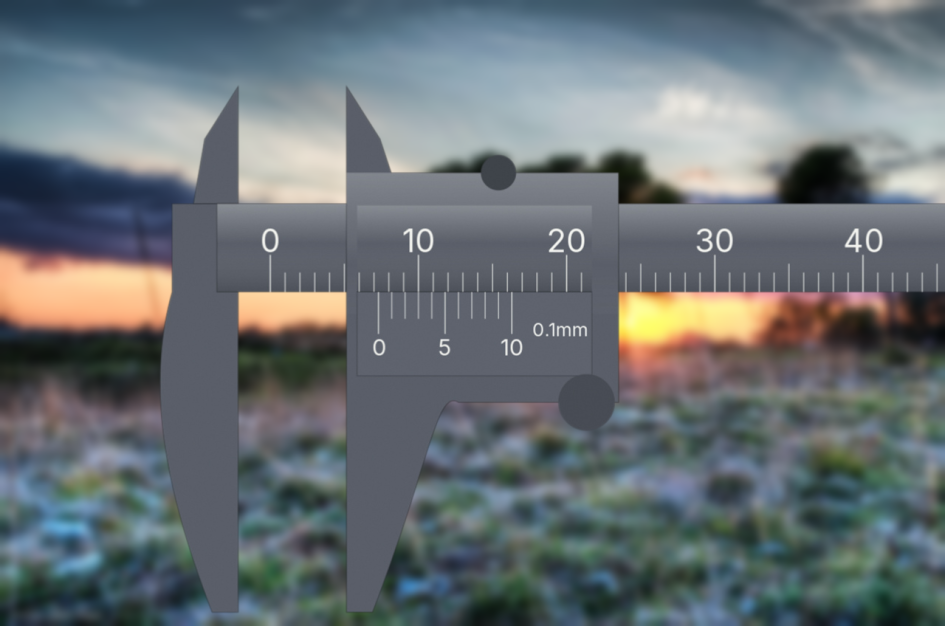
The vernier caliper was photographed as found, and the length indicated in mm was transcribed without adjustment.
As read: 7.3 mm
